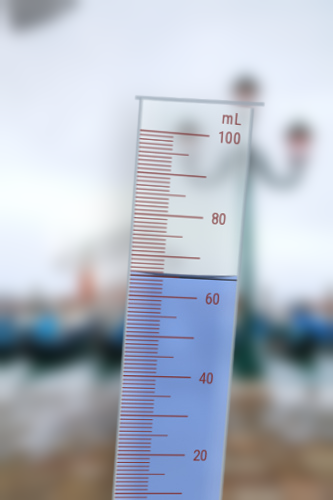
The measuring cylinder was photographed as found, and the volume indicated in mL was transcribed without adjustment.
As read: 65 mL
